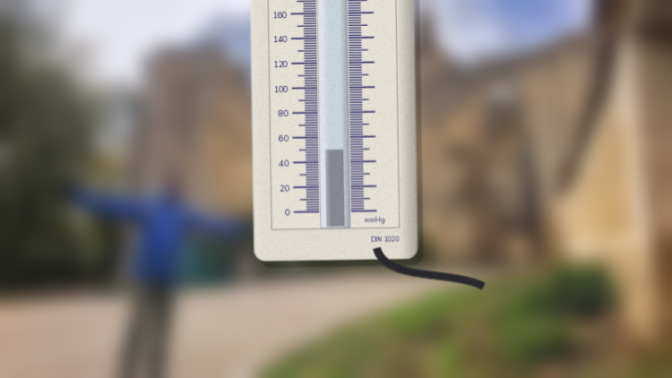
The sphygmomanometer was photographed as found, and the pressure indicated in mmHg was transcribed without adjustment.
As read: 50 mmHg
